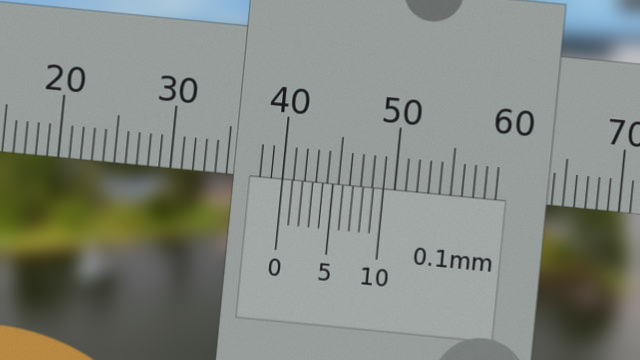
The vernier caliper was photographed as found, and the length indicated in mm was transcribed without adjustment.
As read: 40.0 mm
